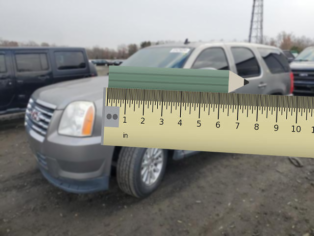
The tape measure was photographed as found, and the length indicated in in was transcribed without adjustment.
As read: 7.5 in
